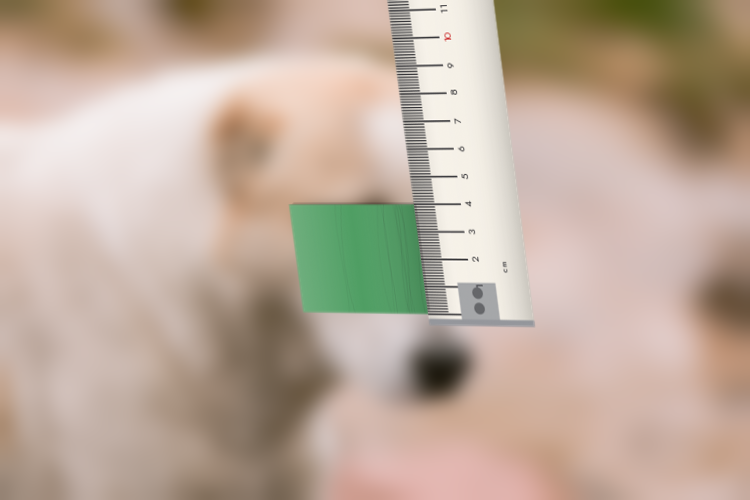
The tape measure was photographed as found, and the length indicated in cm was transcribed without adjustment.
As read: 4 cm
